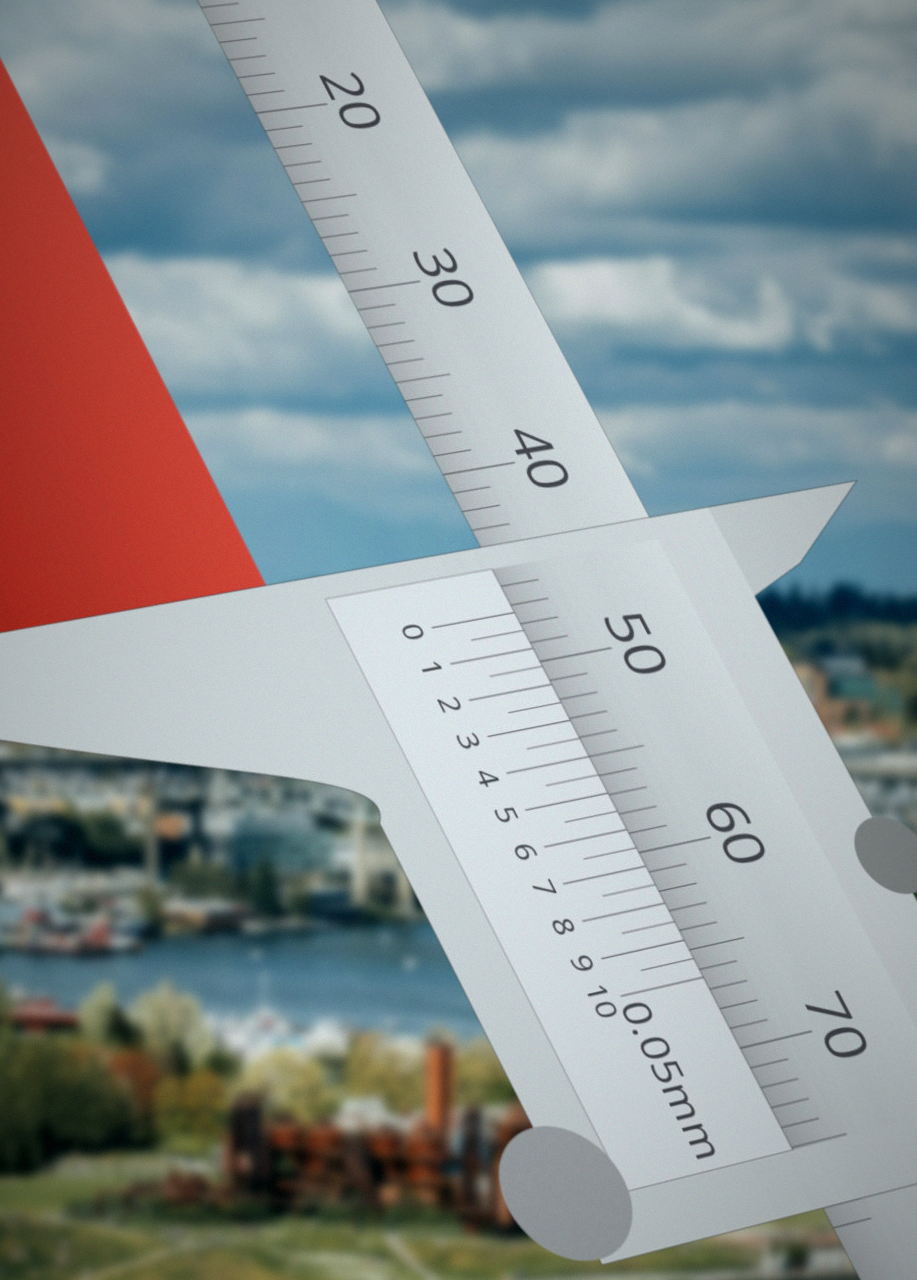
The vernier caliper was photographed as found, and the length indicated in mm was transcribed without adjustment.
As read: 47.4 mm
